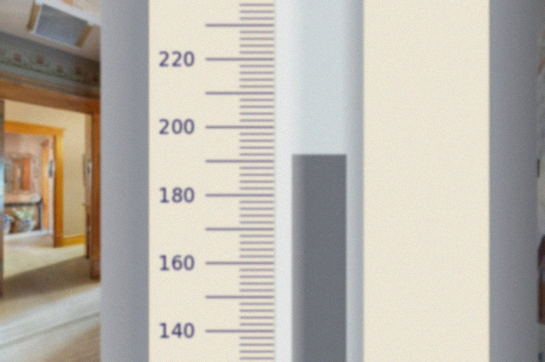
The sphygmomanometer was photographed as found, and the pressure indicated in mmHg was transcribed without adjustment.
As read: 192 mmHg
